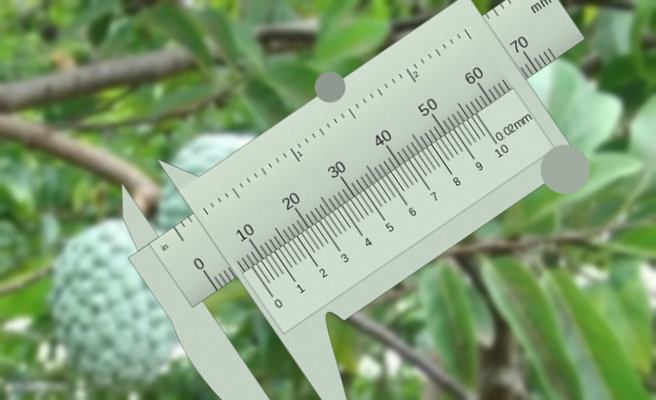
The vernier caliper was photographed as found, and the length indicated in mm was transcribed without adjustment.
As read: 7.6 mm
